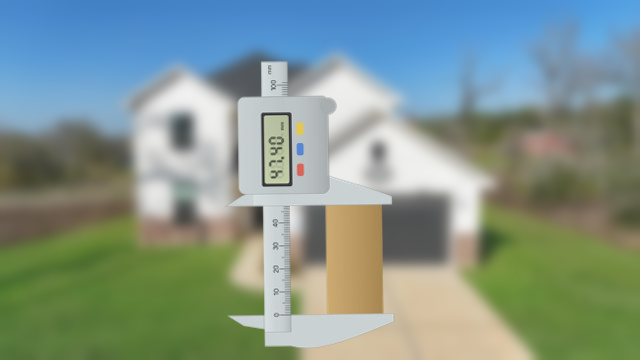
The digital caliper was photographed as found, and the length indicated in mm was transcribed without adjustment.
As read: 47.40 mm
